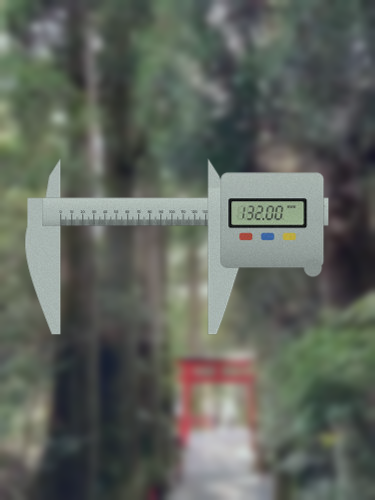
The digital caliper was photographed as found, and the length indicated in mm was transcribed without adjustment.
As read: 132.00 mm
